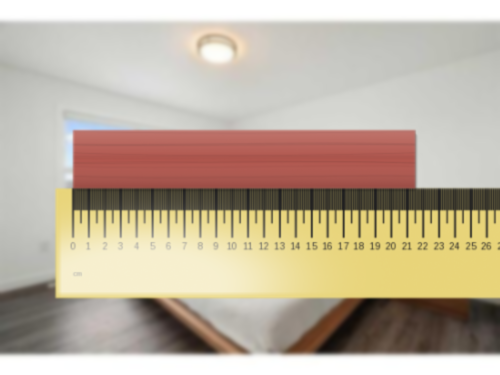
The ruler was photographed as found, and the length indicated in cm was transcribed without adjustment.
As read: 21.5 cm
